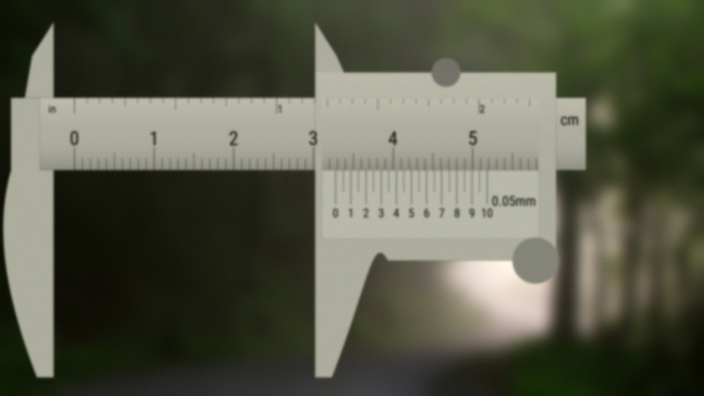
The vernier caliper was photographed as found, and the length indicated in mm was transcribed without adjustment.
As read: 32.8 mm
